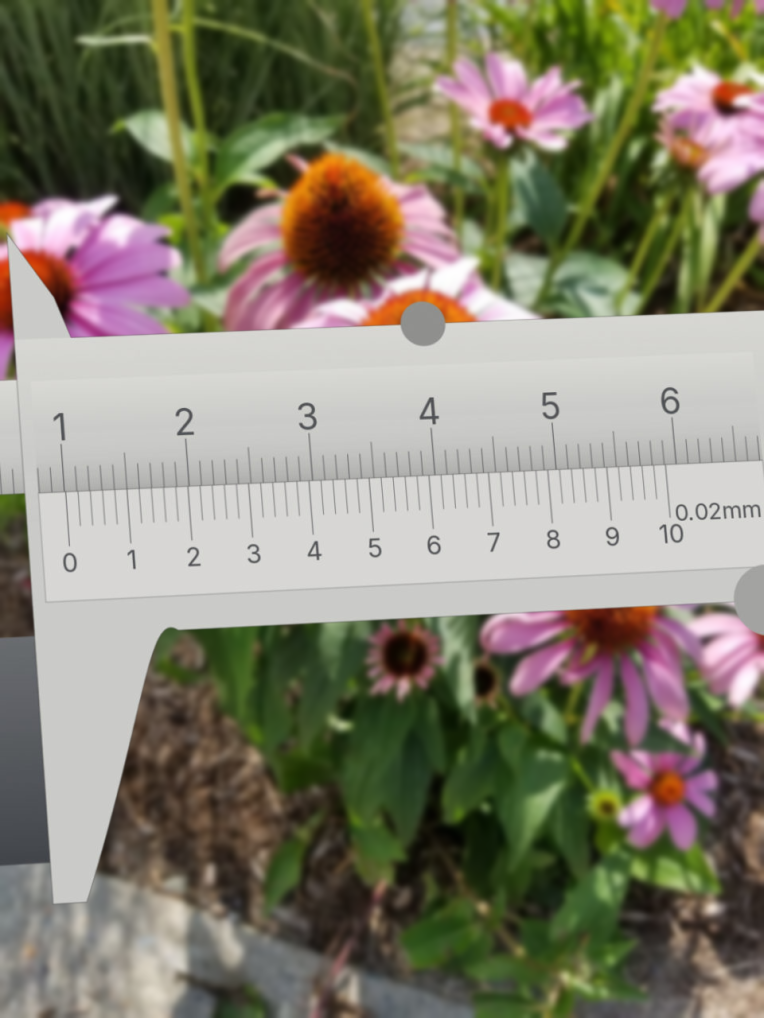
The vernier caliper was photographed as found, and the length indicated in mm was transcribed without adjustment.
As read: 10.1 mm
